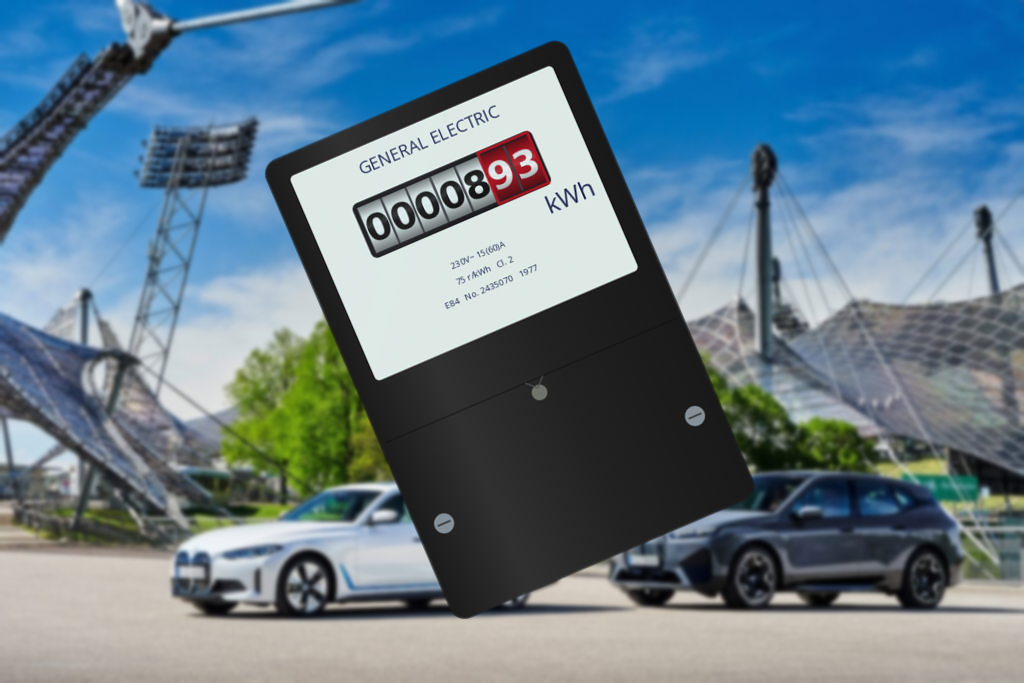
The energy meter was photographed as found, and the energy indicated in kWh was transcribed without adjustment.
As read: 8.93 kWh
